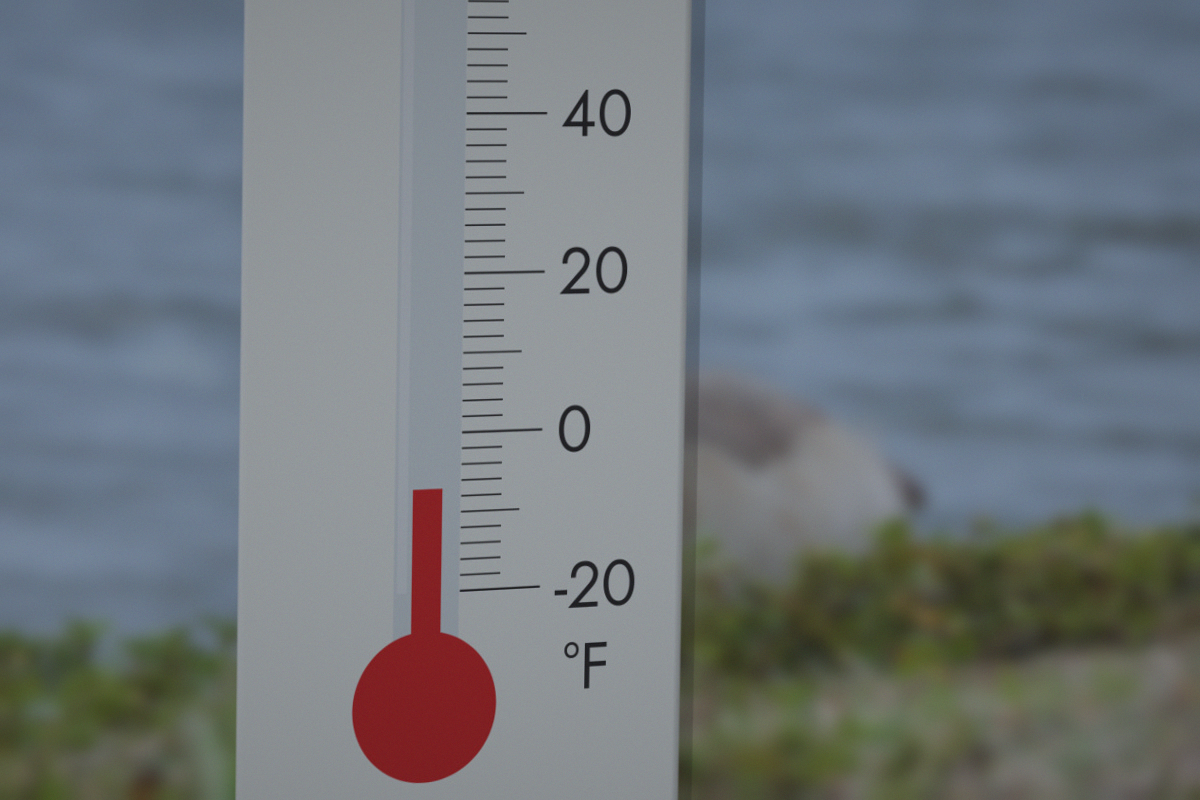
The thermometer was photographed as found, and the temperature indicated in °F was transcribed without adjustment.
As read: -7 °F
